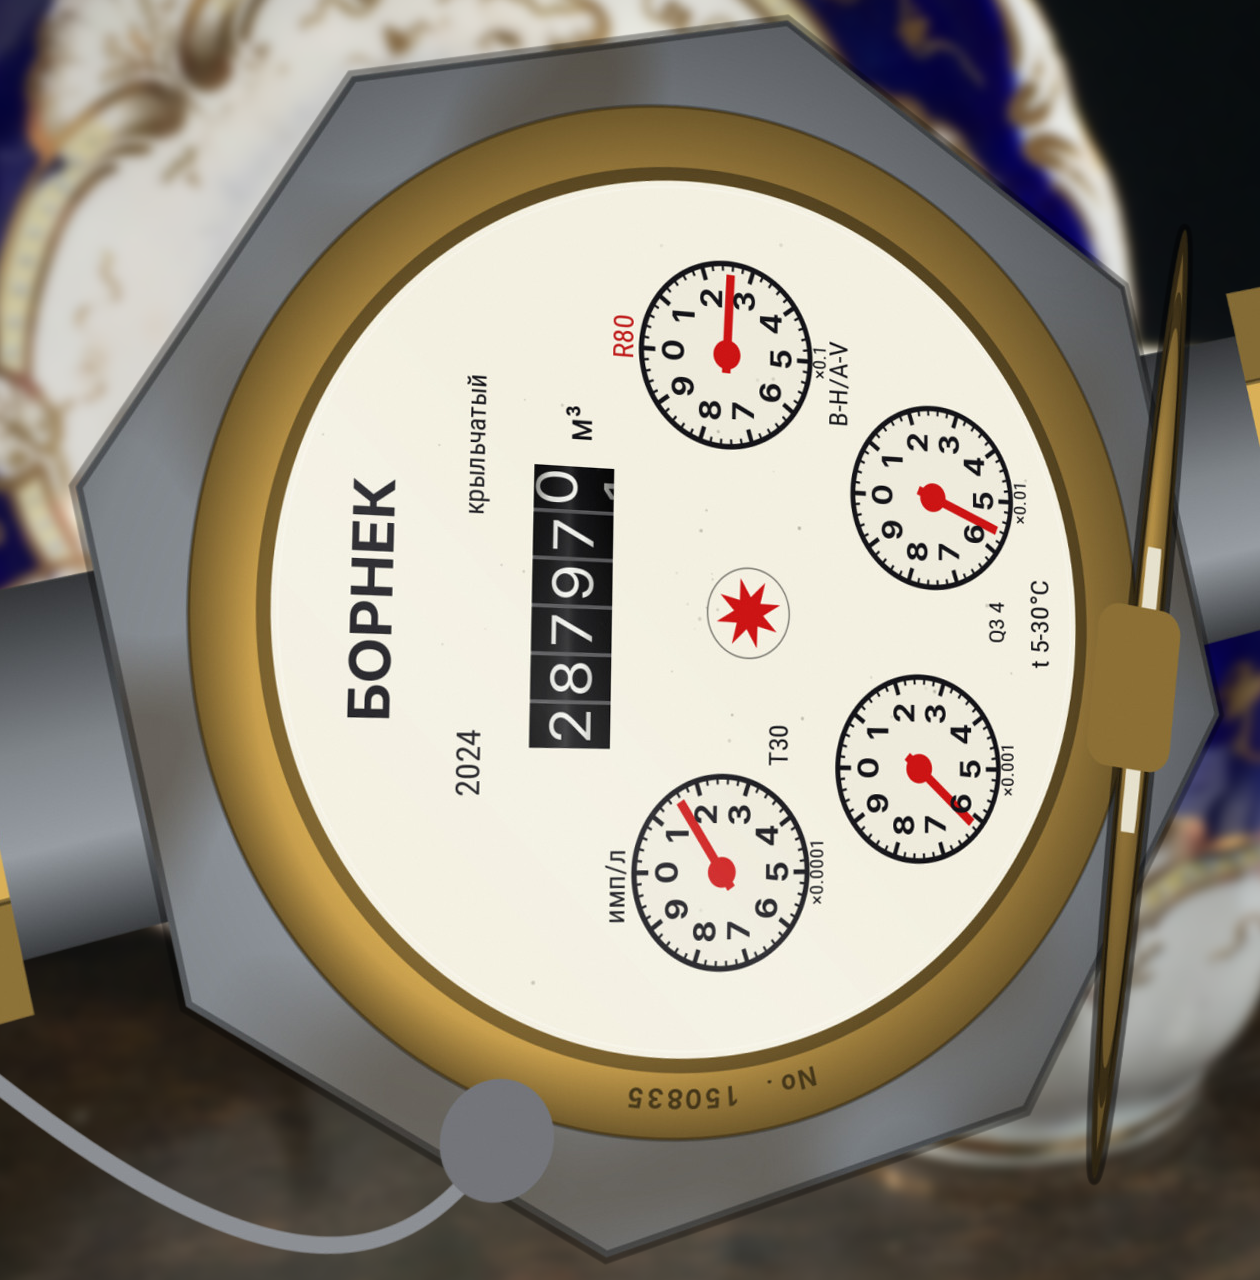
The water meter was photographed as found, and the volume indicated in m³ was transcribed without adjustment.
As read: 287970.2561 m³
